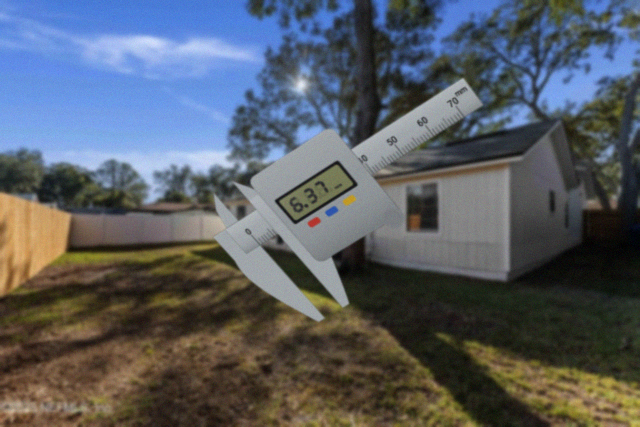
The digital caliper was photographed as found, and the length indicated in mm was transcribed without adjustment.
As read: 6.37 mm
